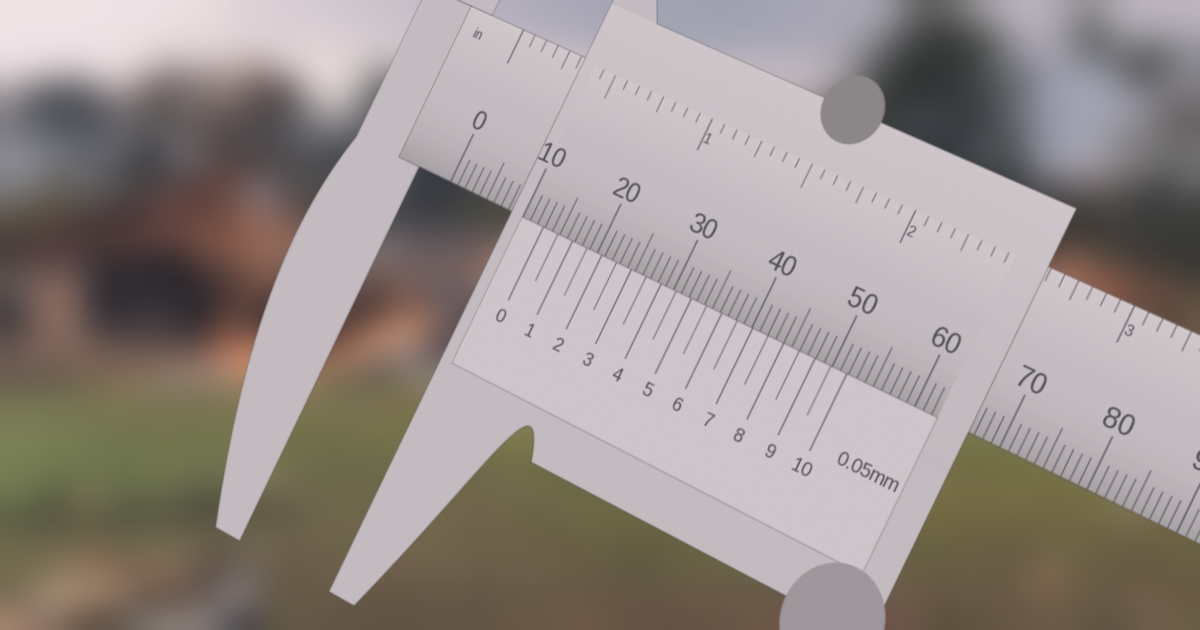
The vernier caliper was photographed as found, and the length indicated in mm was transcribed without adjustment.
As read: 12.8 mm
